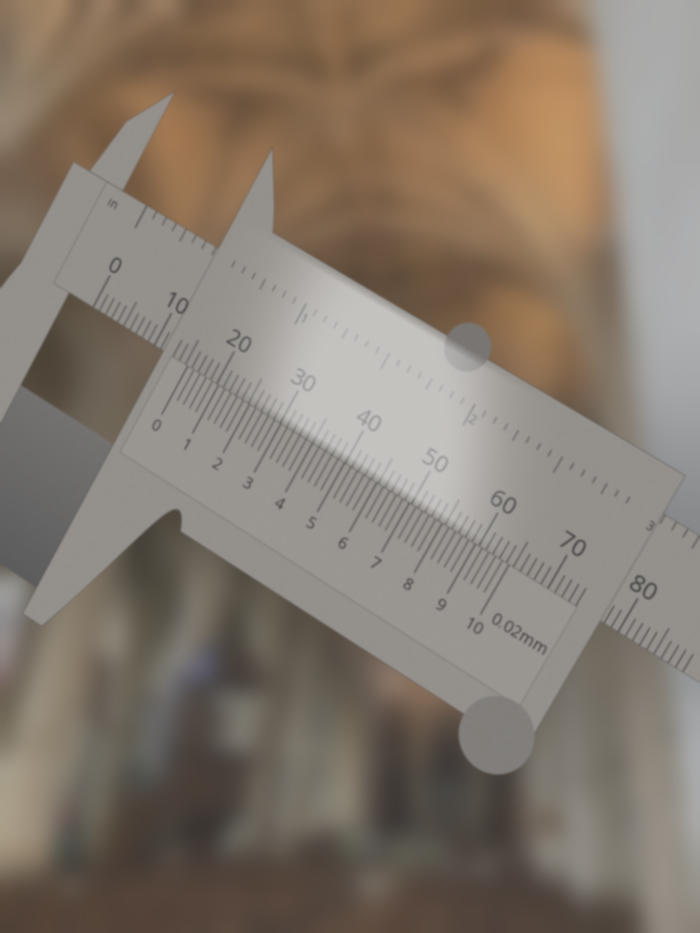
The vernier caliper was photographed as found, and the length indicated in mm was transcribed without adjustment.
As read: 15.4 mm
